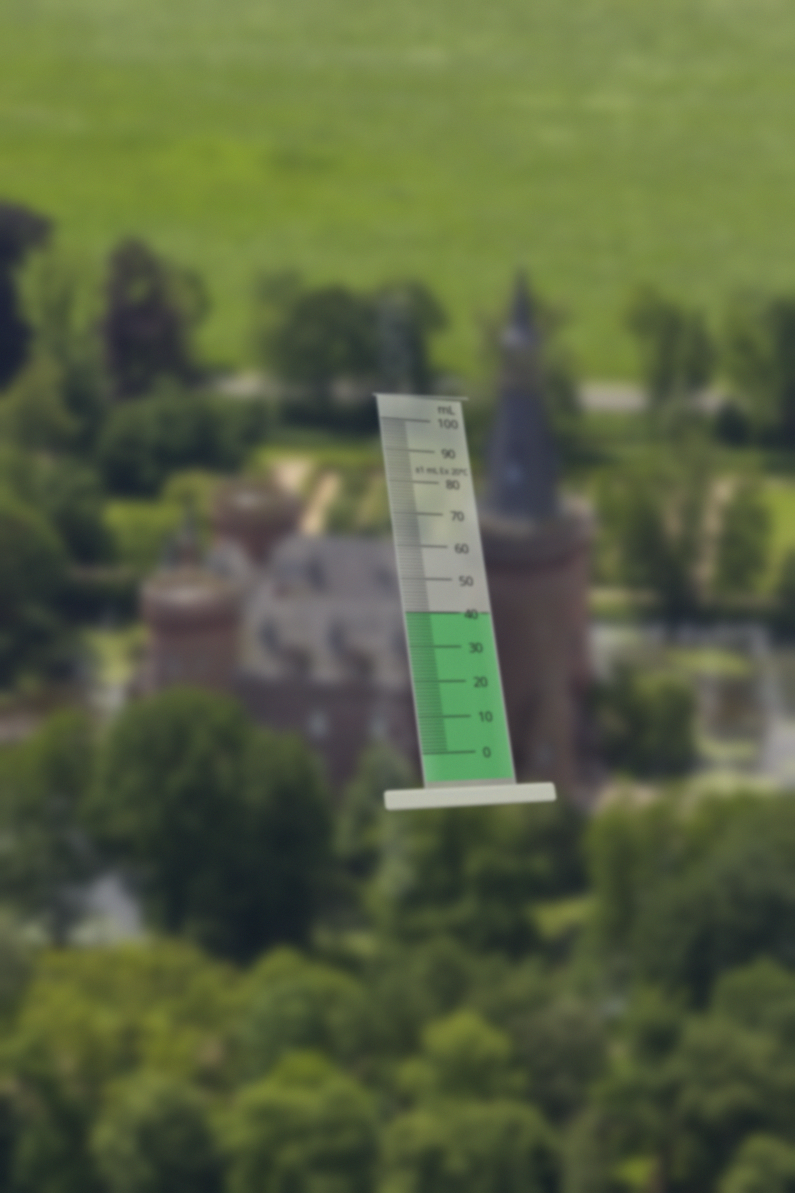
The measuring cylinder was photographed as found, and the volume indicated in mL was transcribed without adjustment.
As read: 40 mL
